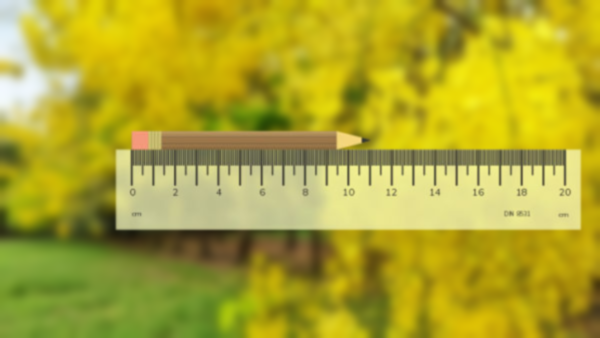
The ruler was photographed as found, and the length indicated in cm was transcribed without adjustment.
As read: 11 cm
